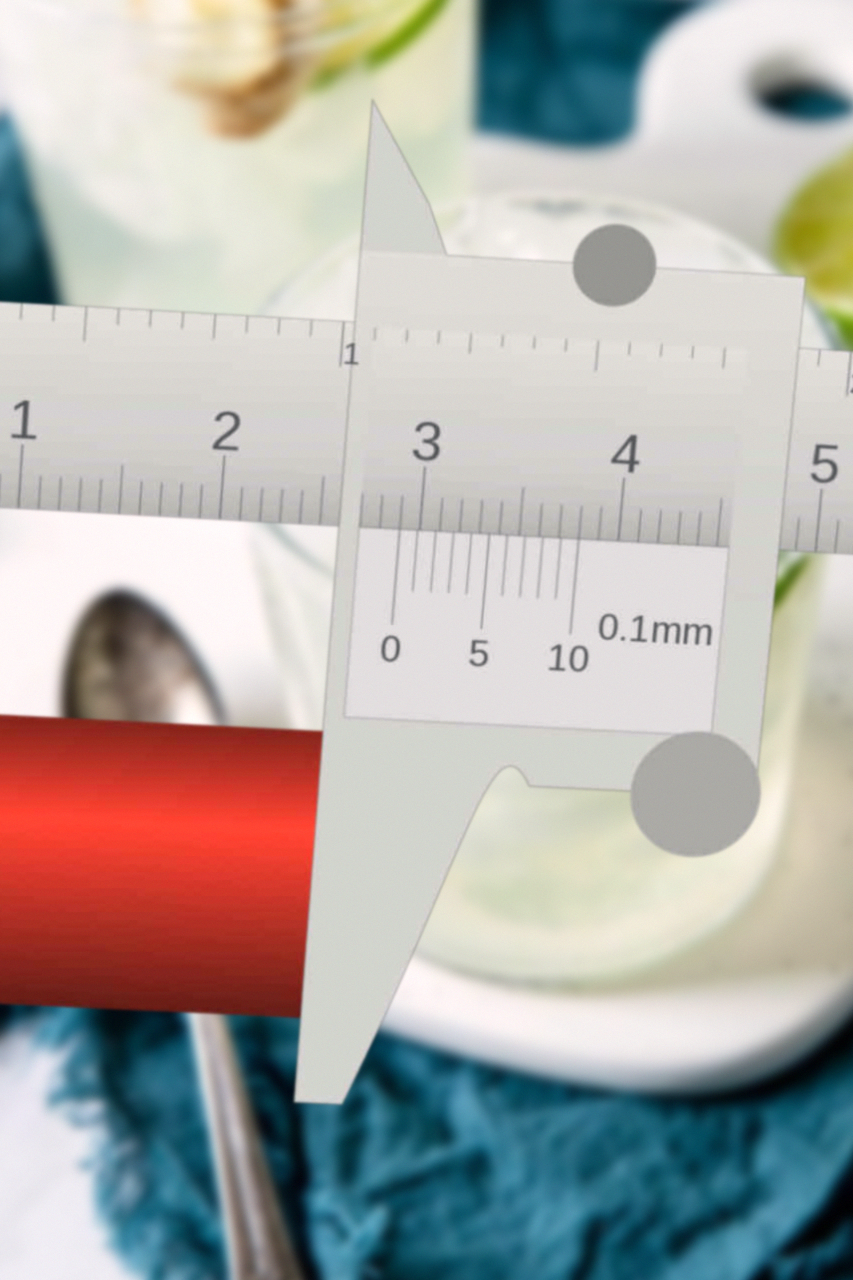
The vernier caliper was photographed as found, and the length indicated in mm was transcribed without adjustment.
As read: 29.0 mm
